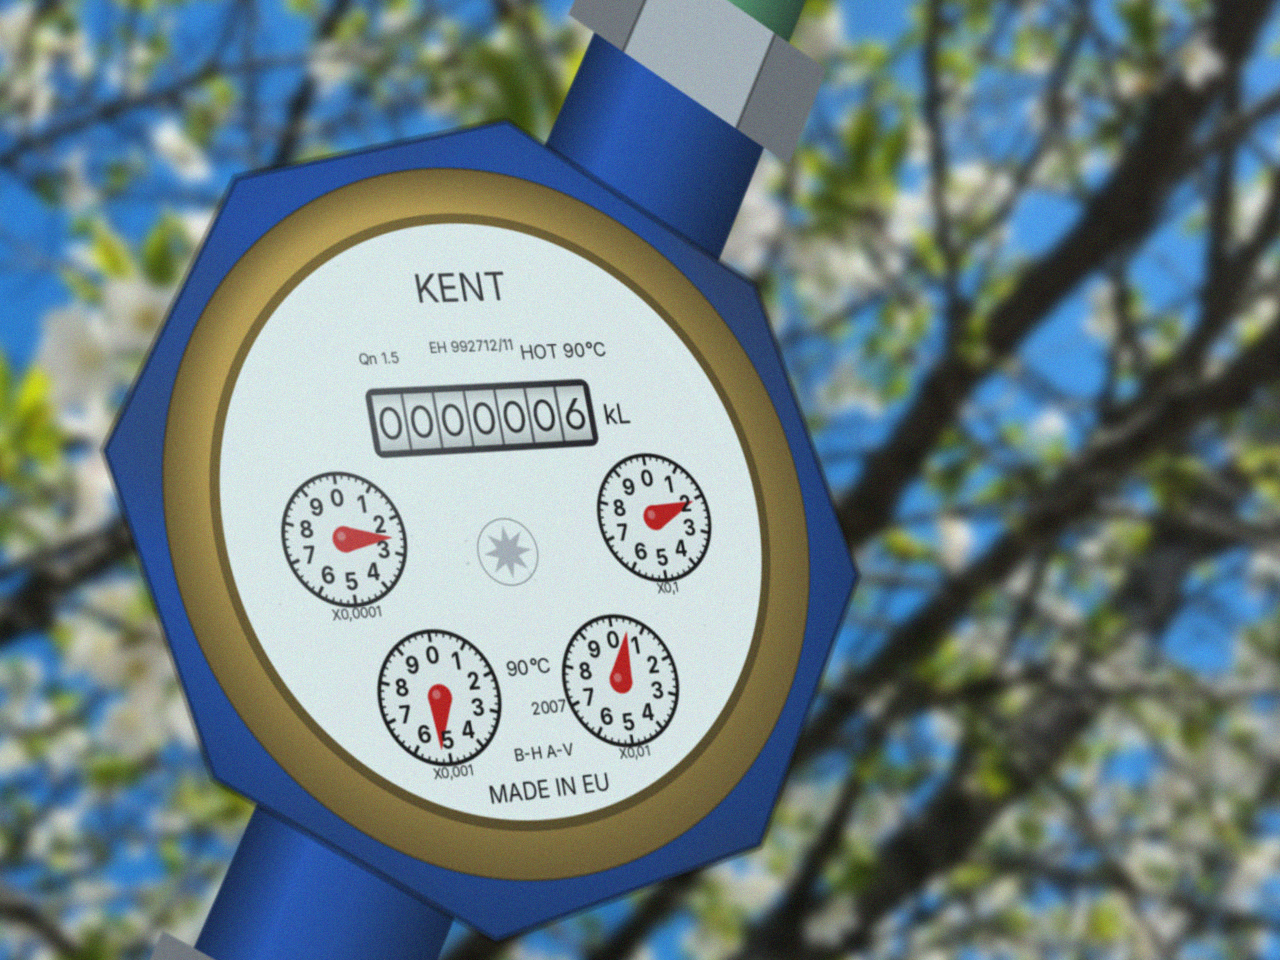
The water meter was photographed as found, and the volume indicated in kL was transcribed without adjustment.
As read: 6.2052 kL
